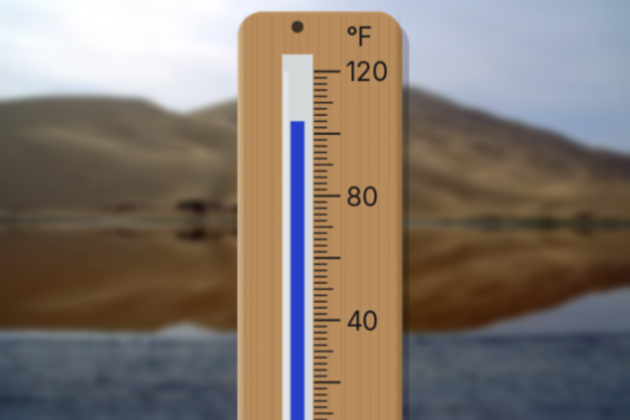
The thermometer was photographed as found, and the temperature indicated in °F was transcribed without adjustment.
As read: 104 °F
